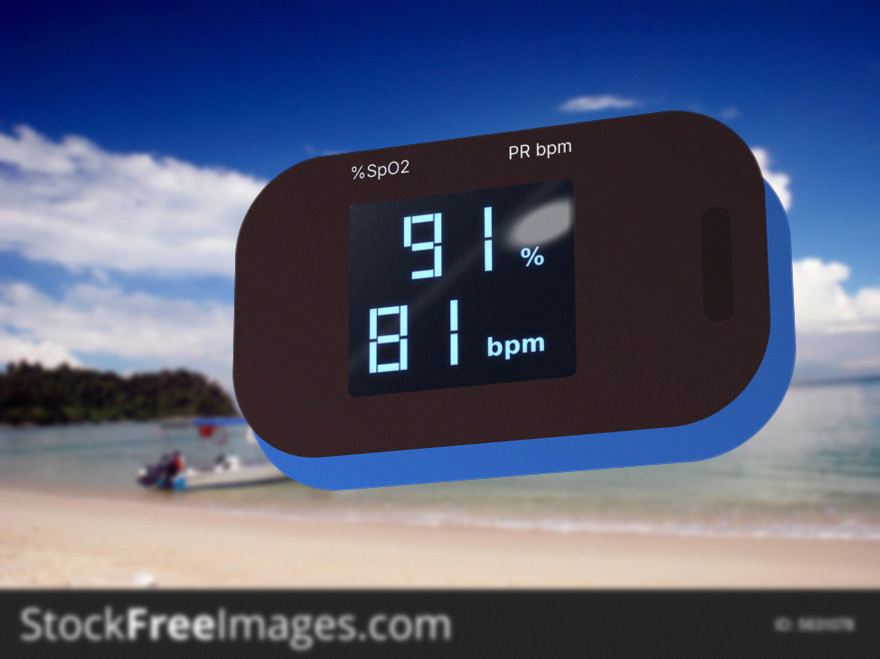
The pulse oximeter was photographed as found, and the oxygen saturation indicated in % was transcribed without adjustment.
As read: 91 %
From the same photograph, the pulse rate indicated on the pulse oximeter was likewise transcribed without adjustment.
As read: 81 bpm
